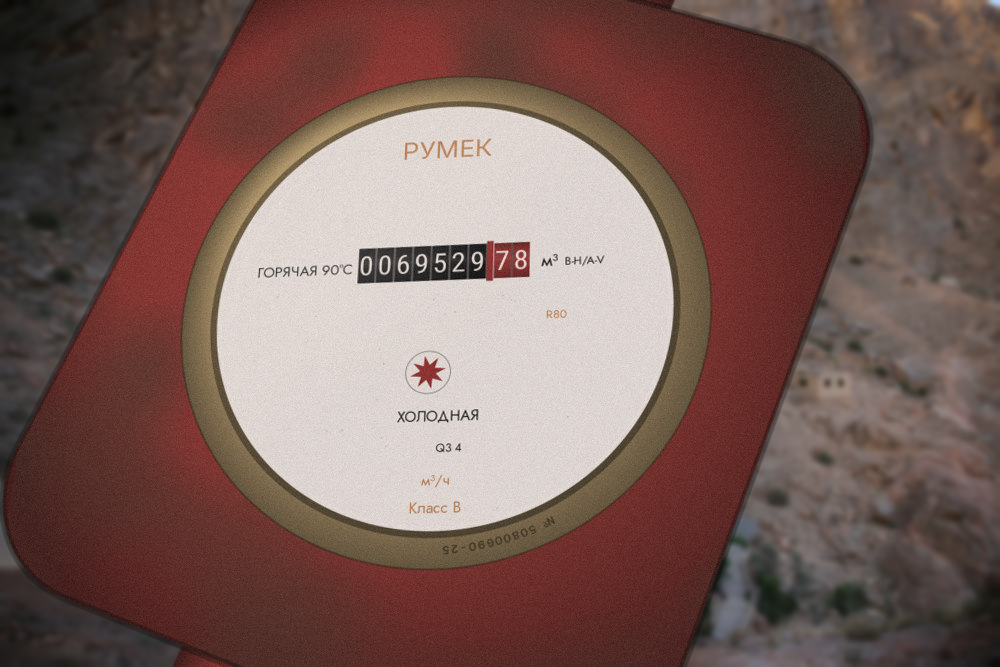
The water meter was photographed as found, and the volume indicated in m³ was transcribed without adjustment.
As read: 69529.78 m³
